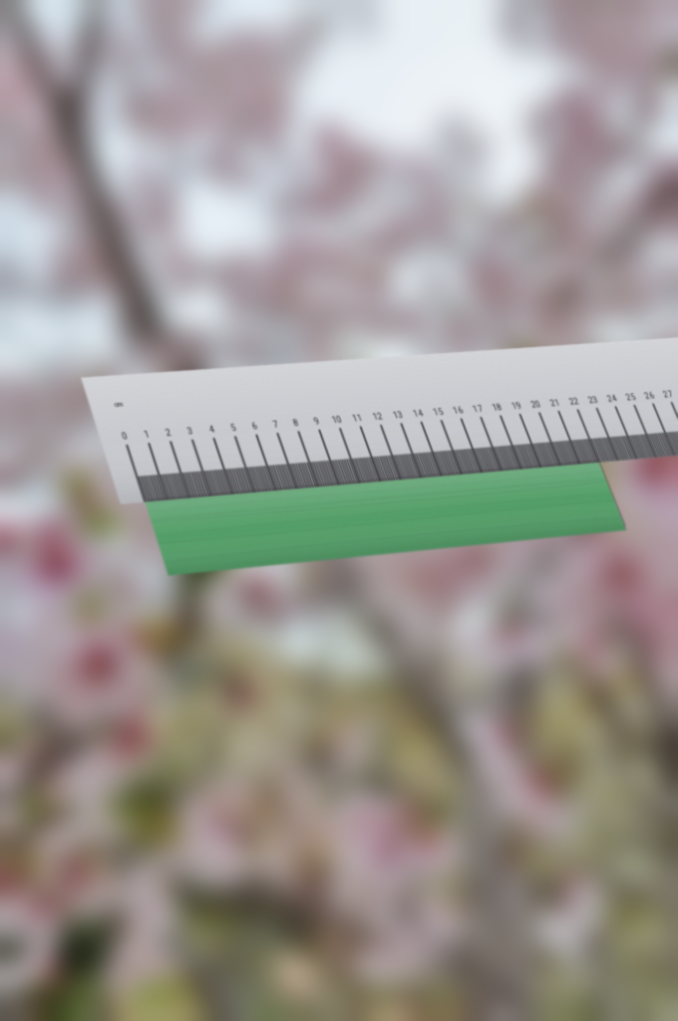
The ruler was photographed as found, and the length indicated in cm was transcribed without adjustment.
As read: 22 cm
